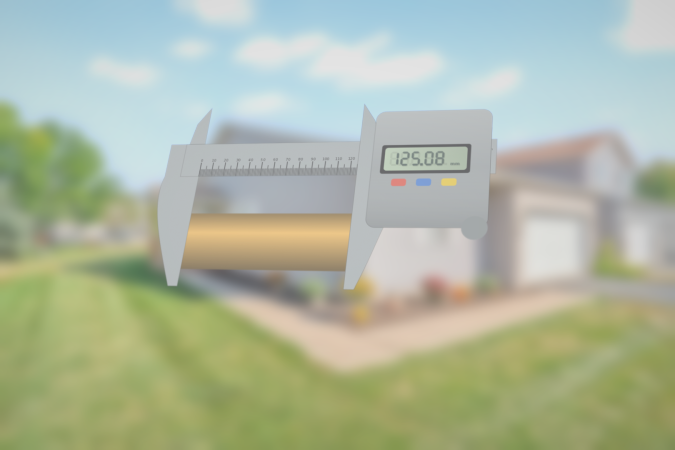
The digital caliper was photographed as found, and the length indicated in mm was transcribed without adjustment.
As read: 125.08 mm
